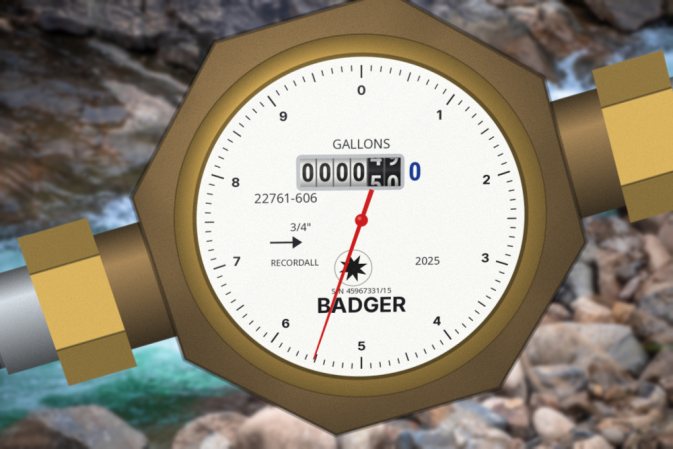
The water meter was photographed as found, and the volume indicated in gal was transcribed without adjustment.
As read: 495.5 gal
